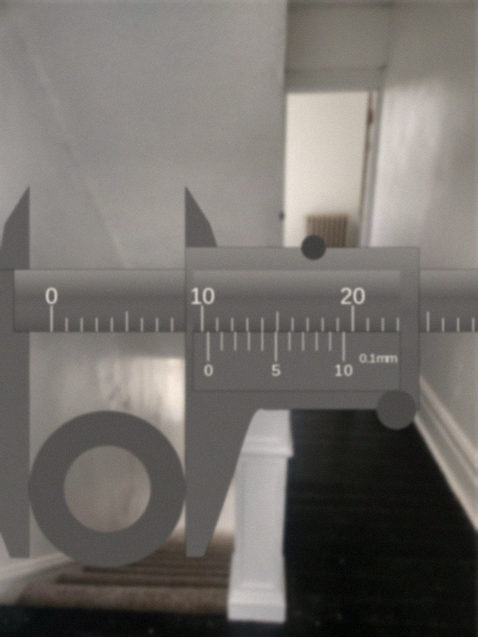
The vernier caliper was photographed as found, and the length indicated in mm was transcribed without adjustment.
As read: 10.4 mm
